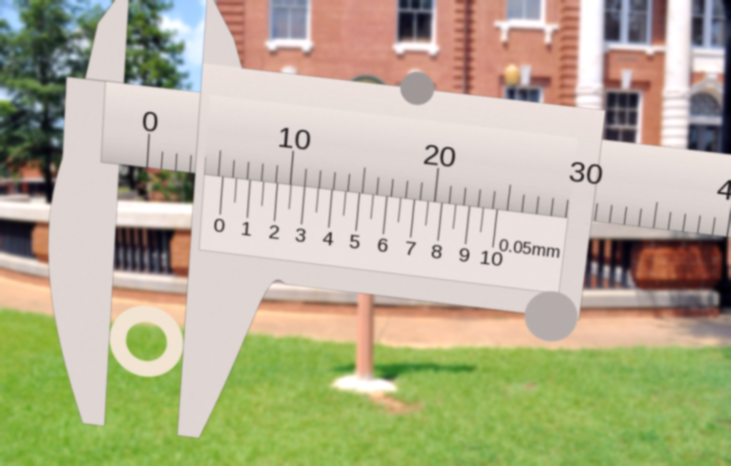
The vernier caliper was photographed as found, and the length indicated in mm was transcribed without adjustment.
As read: 5.3 mm
